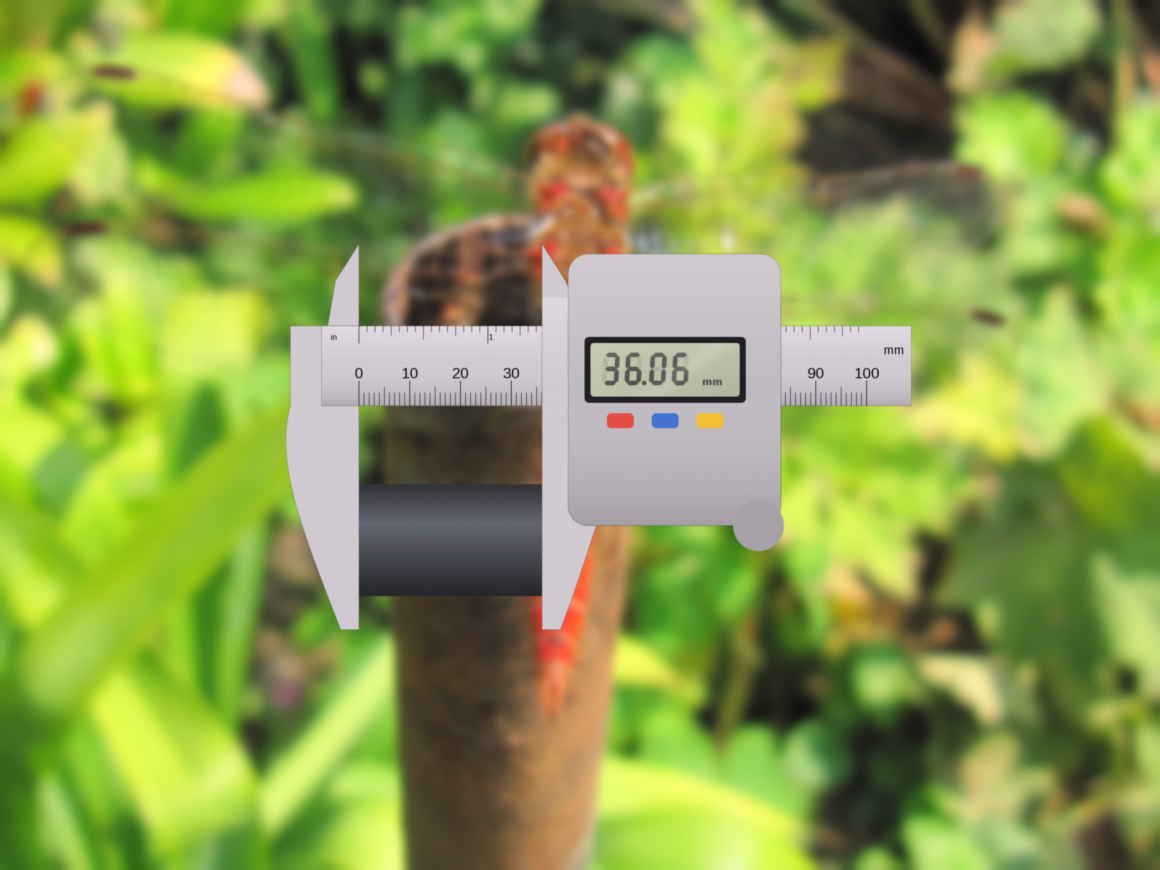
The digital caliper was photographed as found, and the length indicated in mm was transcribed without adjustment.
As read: 36.06 mm
